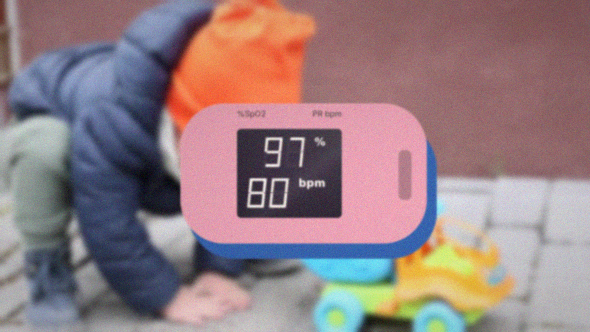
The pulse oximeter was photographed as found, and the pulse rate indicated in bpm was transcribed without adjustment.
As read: 80 bpm
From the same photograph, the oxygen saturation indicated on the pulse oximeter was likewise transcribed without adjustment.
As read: 97 %
